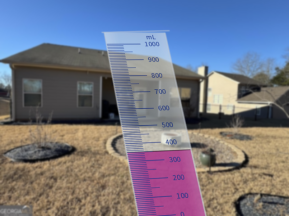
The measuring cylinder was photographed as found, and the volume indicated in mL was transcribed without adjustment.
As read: 350 mL
